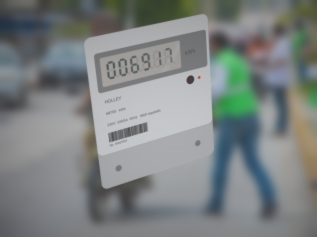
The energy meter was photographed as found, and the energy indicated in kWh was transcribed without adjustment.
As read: 6917 kWh
